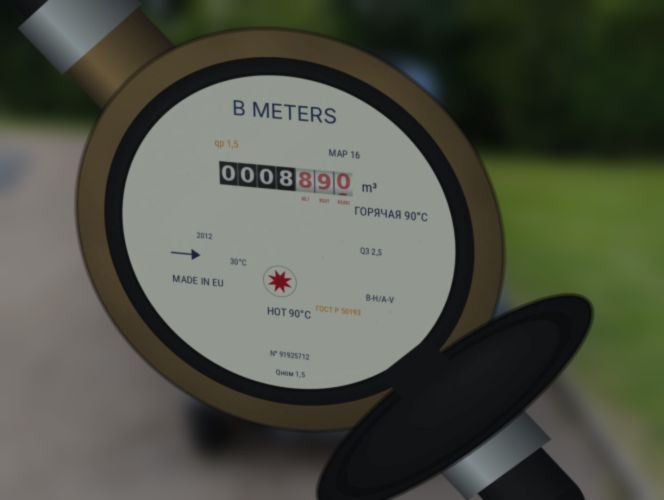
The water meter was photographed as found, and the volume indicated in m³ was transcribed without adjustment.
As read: 8.890 m³
